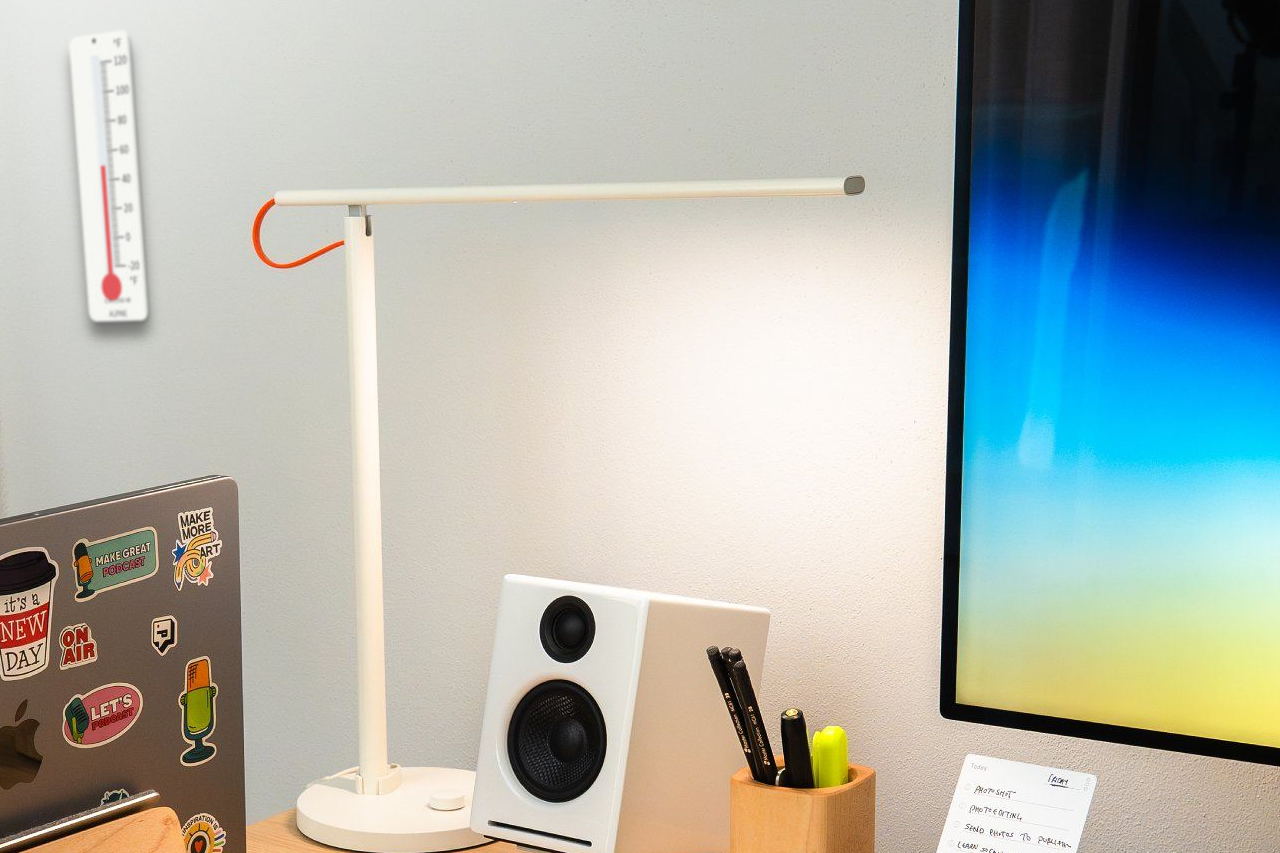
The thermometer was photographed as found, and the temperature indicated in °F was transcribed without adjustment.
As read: 50 °F
